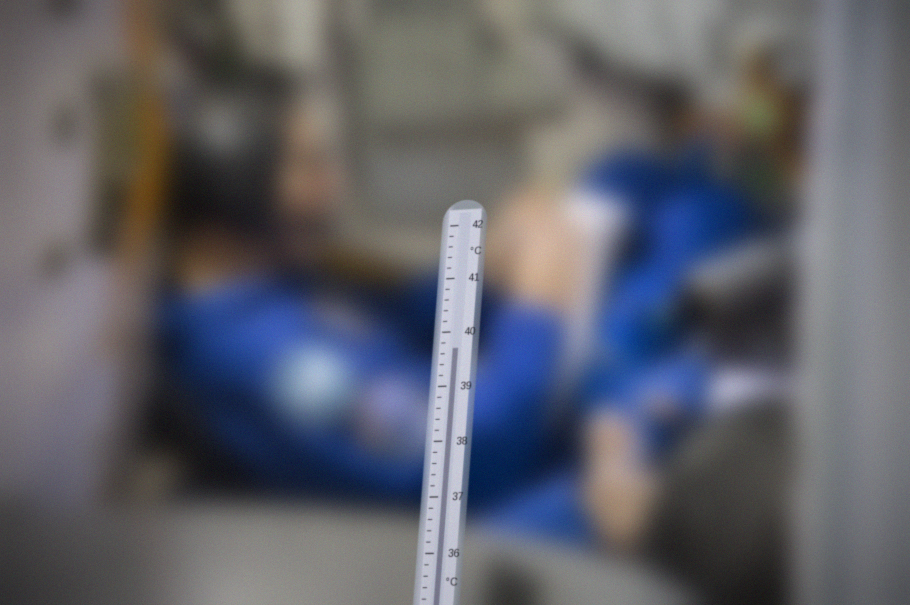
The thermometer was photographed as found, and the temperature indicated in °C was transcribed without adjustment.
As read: 39.7 °C
